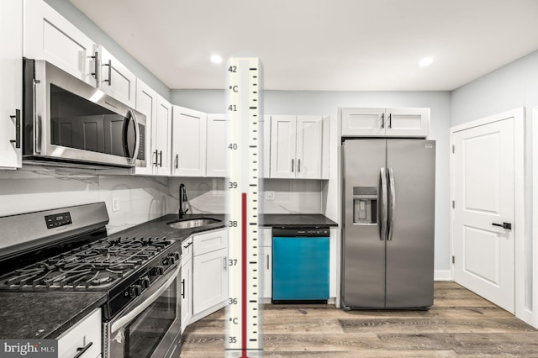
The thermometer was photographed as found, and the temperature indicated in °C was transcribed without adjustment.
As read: 38.8 °C
